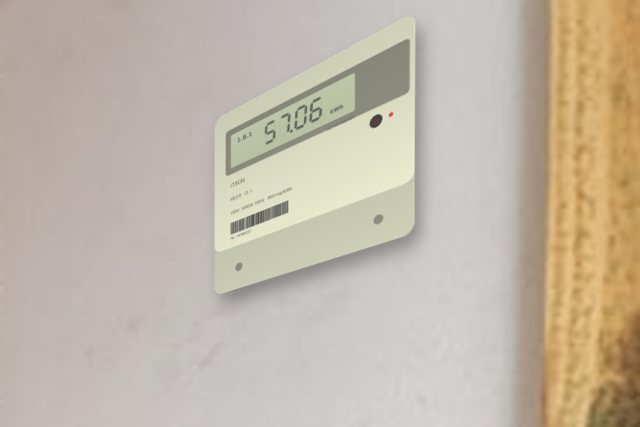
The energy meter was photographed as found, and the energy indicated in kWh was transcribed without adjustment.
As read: 57.06 kWh
